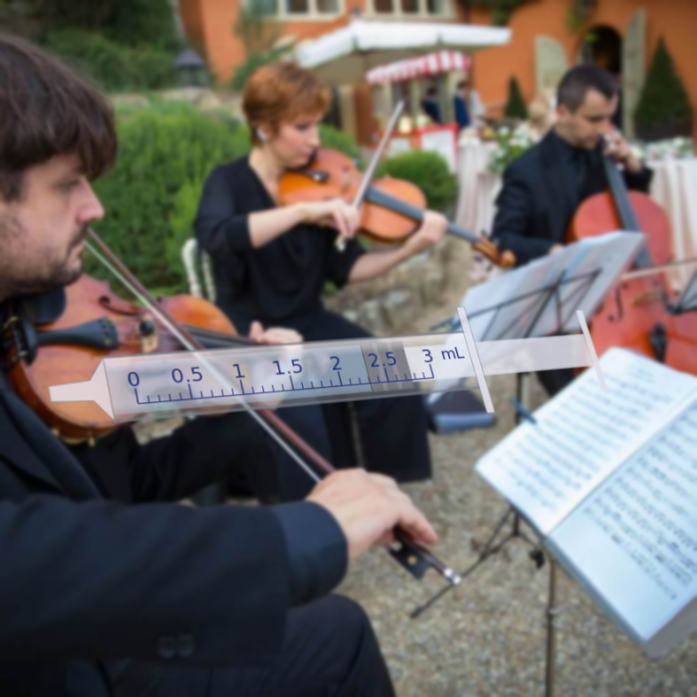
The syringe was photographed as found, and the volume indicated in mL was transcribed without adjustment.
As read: 2.3 mL
